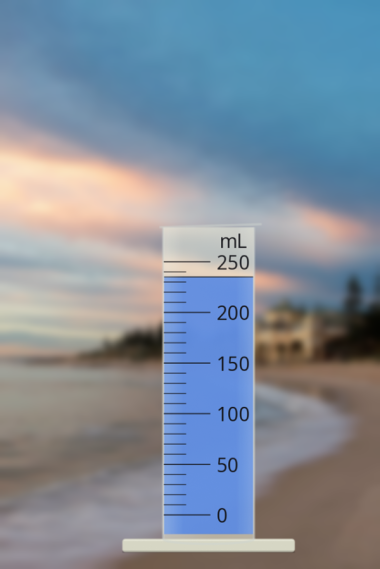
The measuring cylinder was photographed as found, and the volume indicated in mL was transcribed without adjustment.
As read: 235 mL
